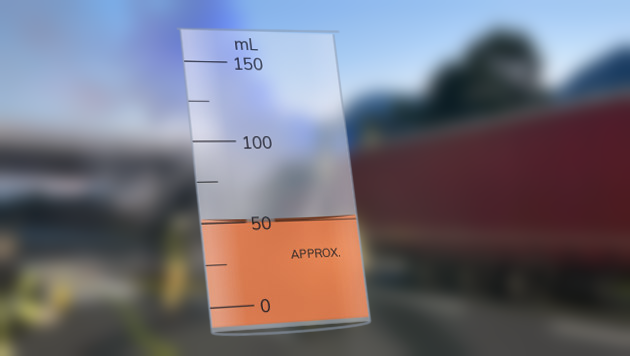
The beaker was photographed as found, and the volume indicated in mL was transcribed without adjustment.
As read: 50 mL
